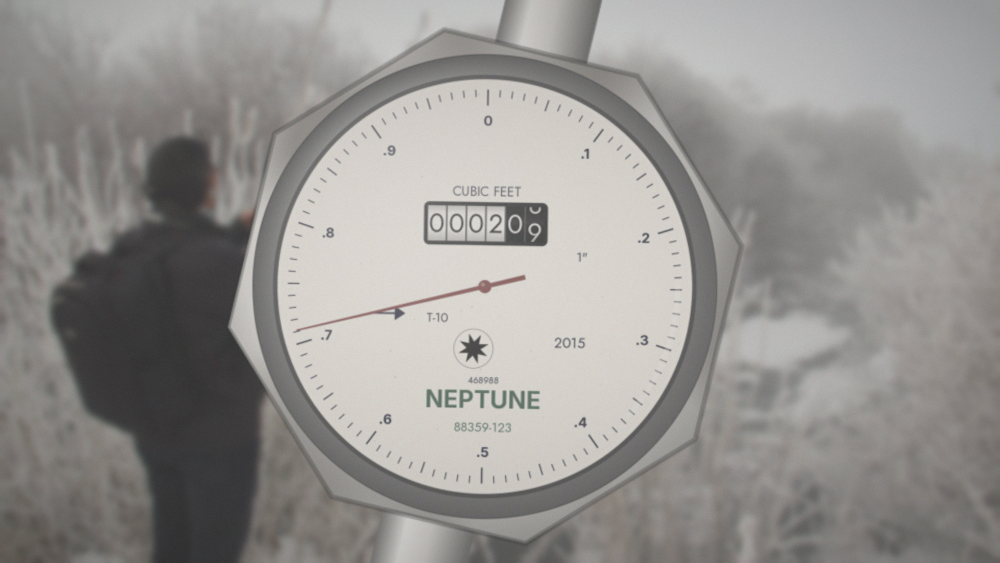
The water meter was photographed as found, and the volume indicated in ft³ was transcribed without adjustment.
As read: 208.71 ft³
